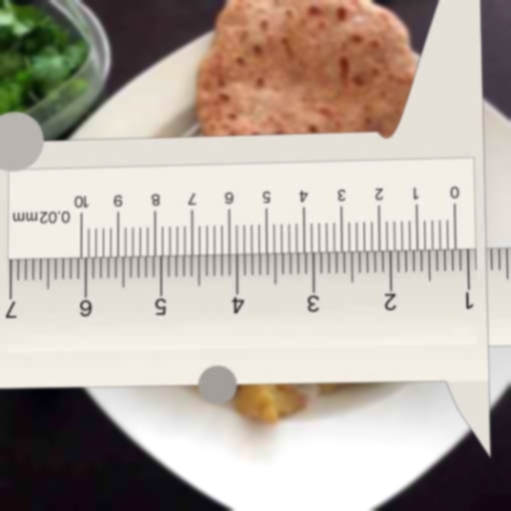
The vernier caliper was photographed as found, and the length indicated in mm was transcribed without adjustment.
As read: 11.6 mm
